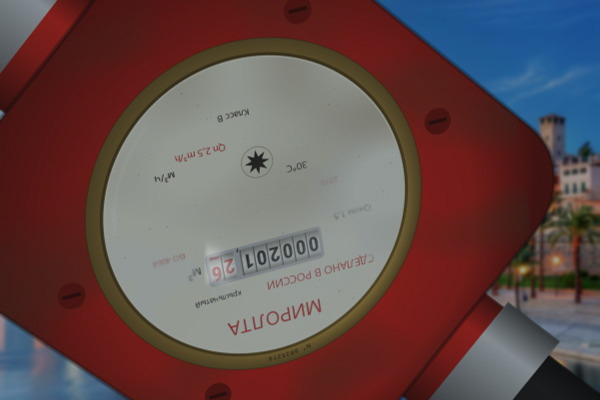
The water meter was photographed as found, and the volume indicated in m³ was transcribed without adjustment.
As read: 201.26 m³
